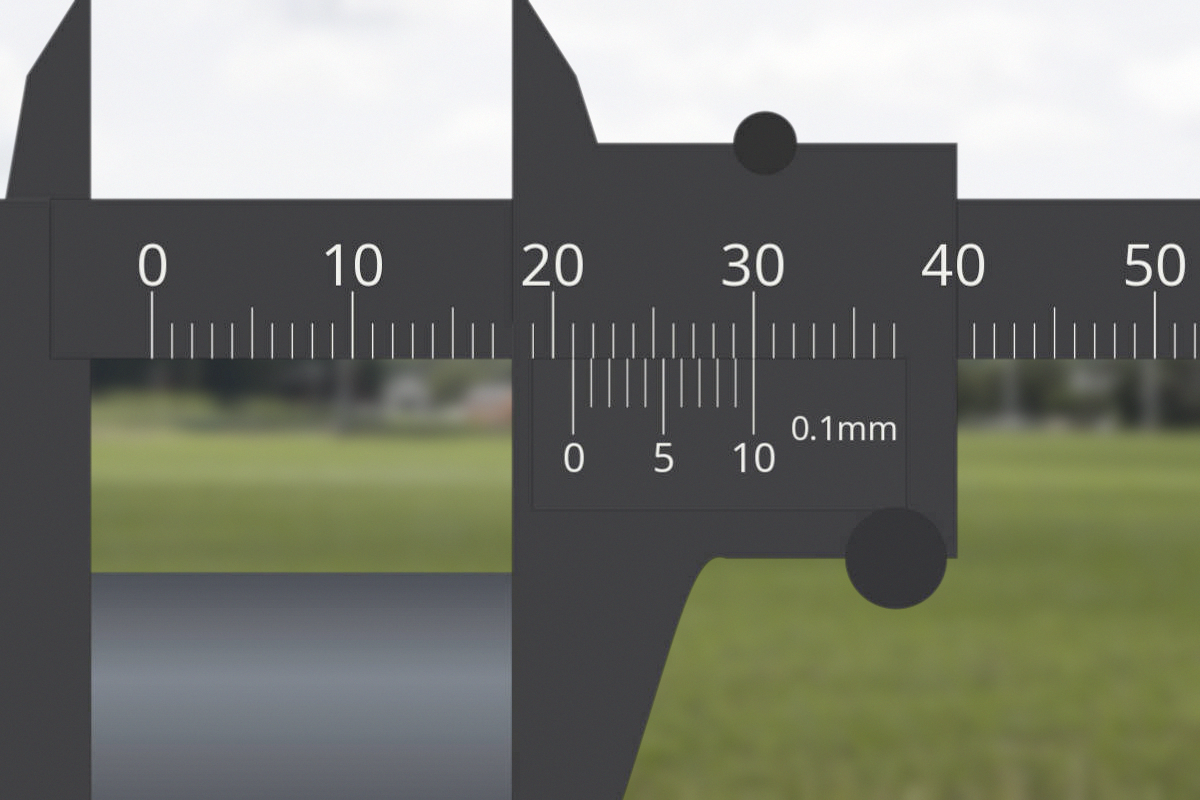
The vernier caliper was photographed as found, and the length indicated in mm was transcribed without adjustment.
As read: 21.0 mm
